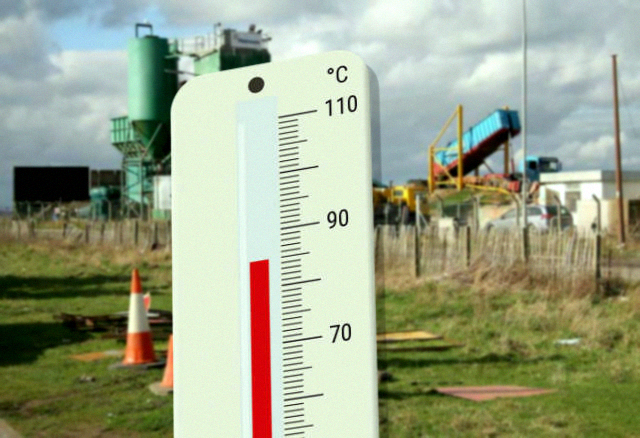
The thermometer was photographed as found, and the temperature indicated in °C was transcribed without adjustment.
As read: 85 °C
